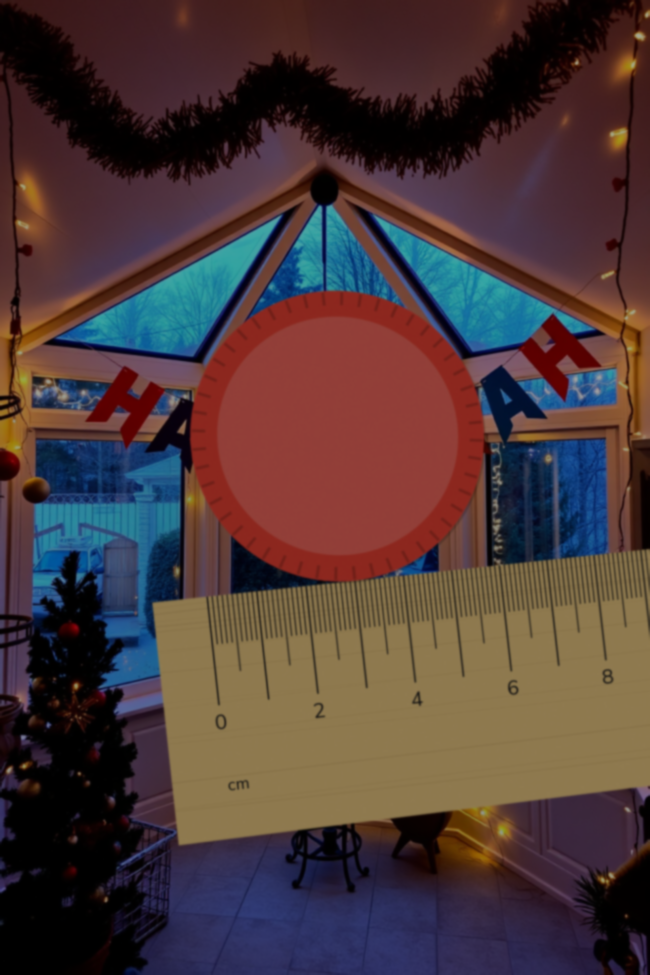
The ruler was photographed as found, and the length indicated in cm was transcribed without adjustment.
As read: 6 cm
